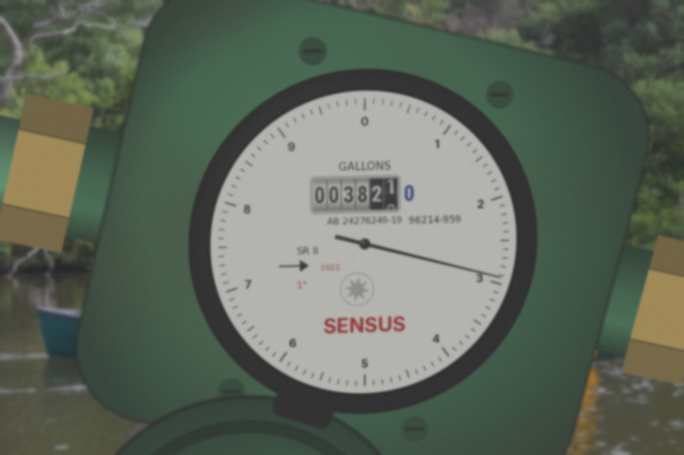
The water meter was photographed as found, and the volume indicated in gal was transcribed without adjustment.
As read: 38212.9 gal
